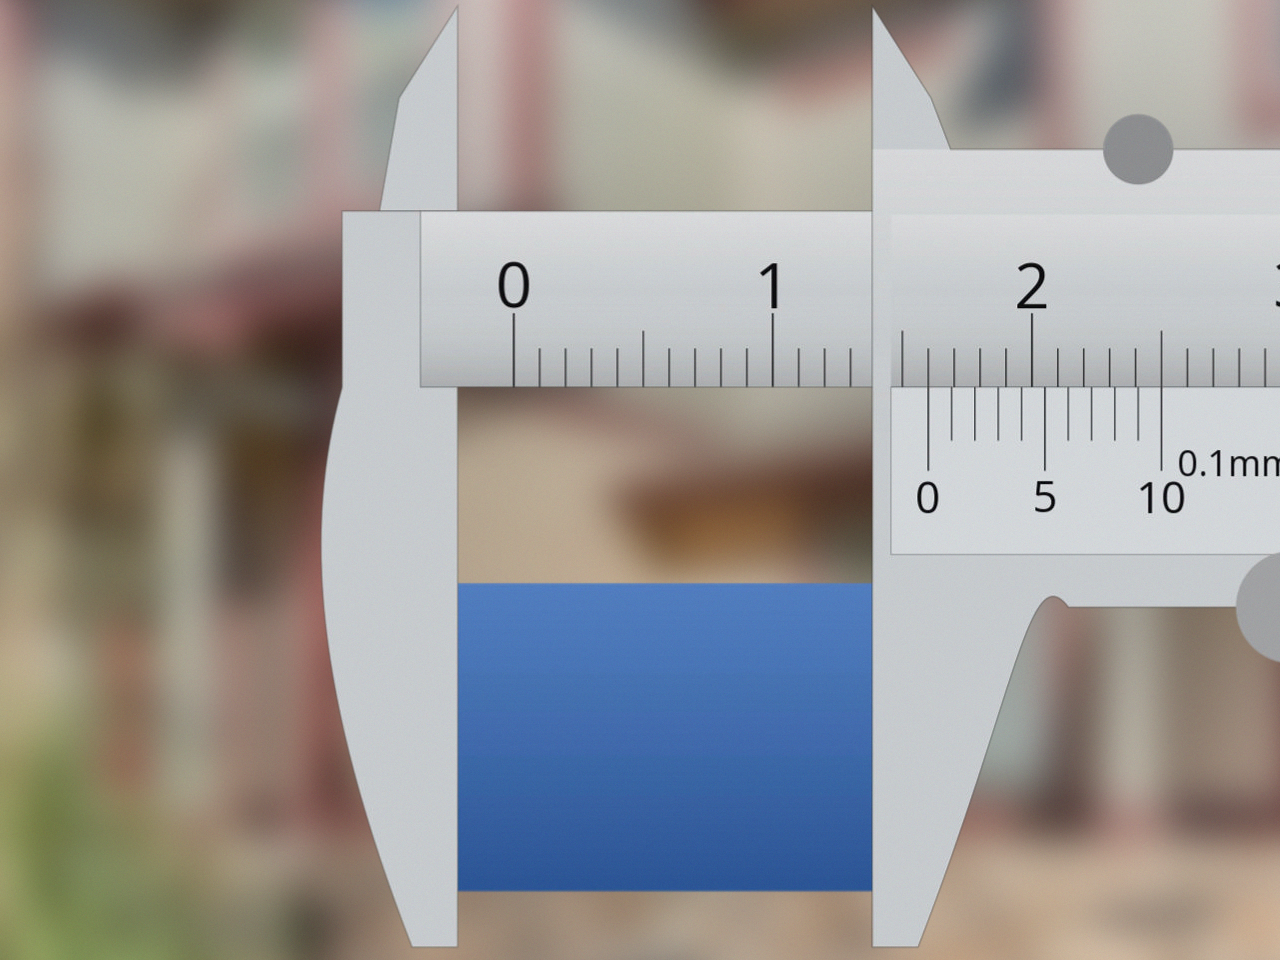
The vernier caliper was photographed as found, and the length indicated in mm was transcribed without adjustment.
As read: 16.0 mm
